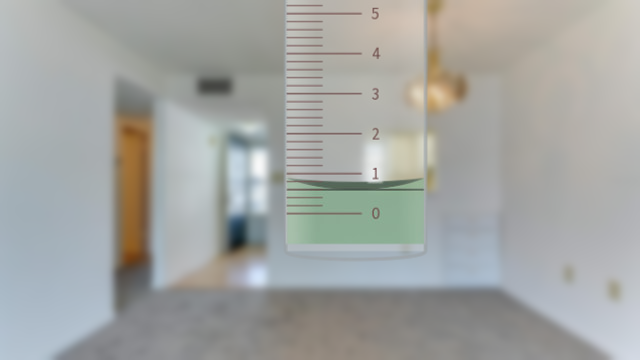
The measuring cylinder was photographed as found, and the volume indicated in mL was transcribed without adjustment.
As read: 0.6 mL
